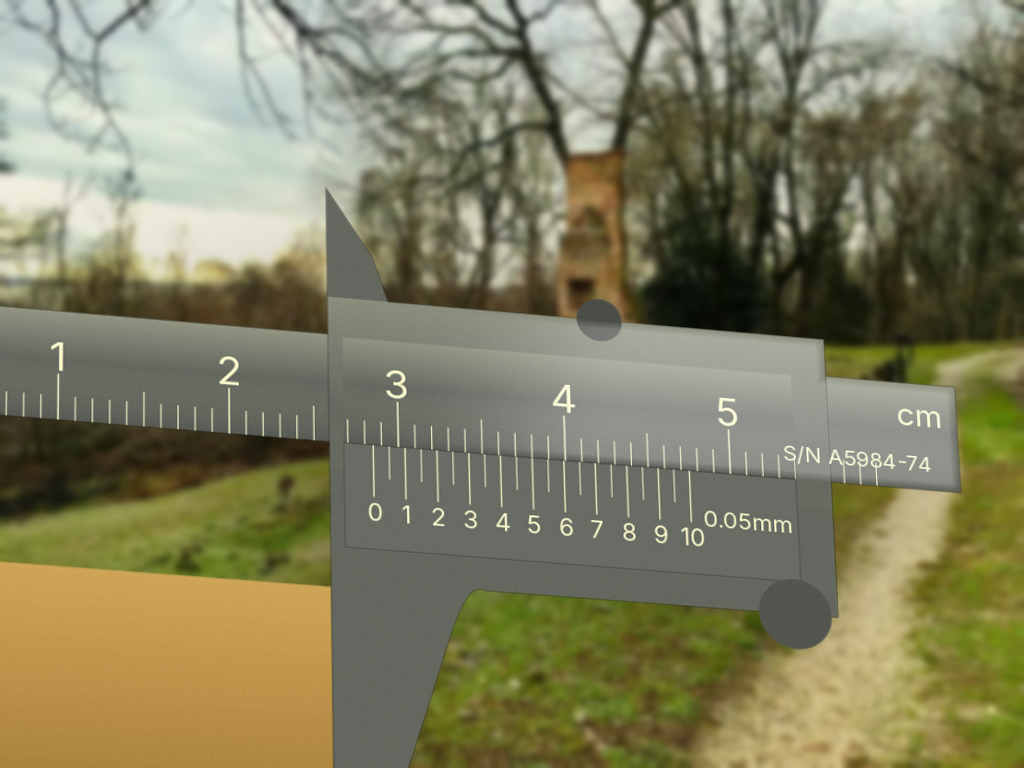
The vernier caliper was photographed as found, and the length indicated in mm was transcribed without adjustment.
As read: 28.5 mm
